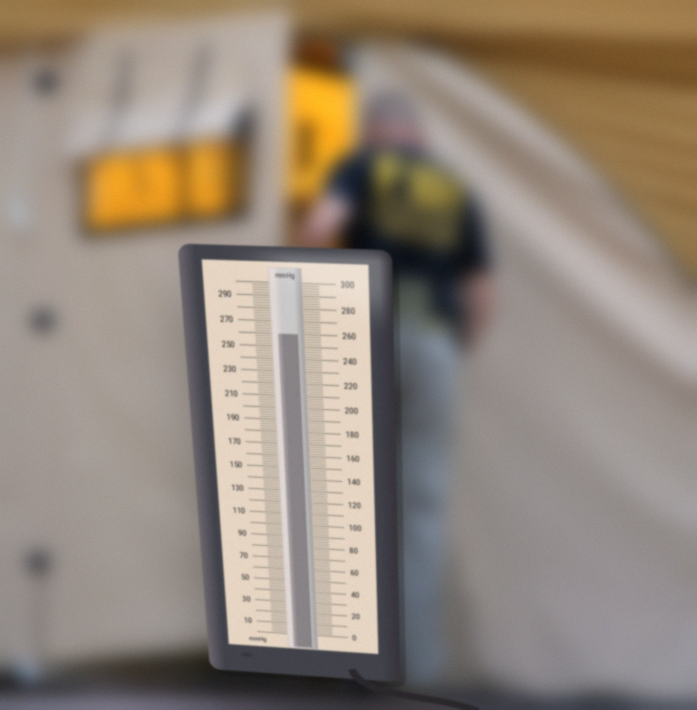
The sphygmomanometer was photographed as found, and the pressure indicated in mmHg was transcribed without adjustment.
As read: 260 mmHg
